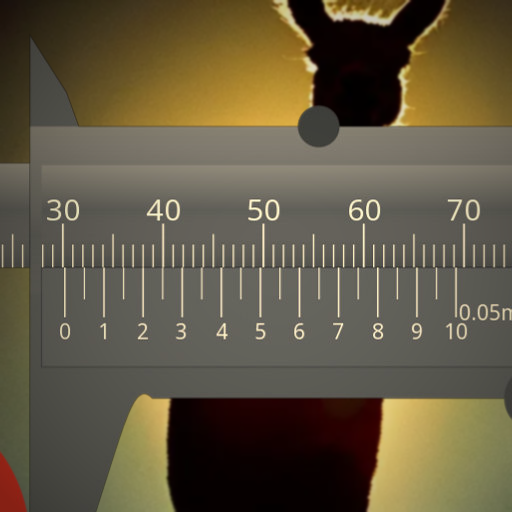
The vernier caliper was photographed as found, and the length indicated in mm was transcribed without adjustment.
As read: 30.2 mm
